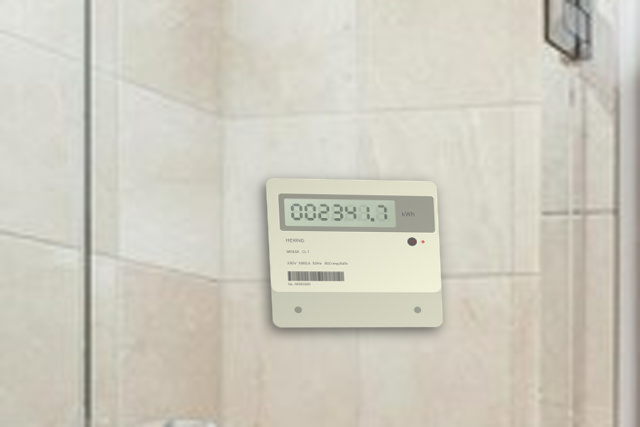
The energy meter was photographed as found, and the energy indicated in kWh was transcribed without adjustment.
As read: 2341.7 kWh
